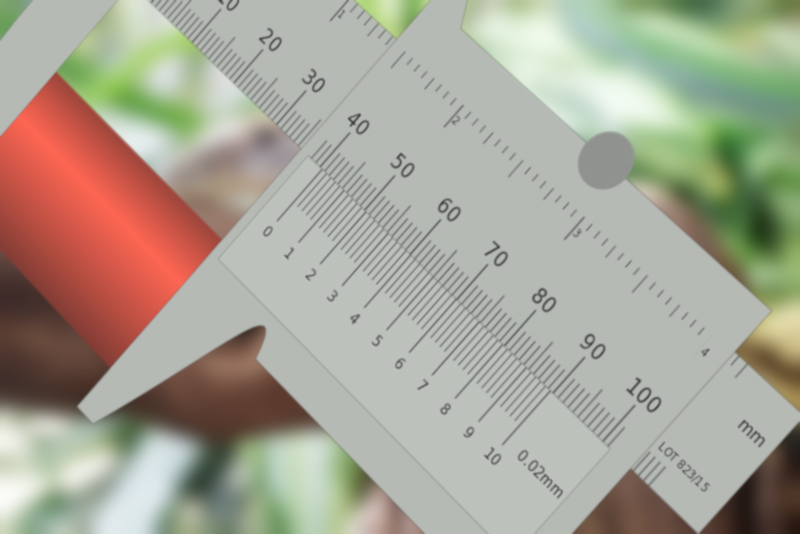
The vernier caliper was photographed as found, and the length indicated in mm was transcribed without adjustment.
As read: 40.5 mm
